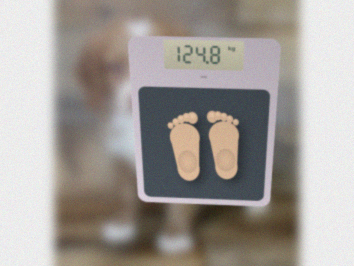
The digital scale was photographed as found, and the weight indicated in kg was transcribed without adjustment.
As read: 124.8 kg
